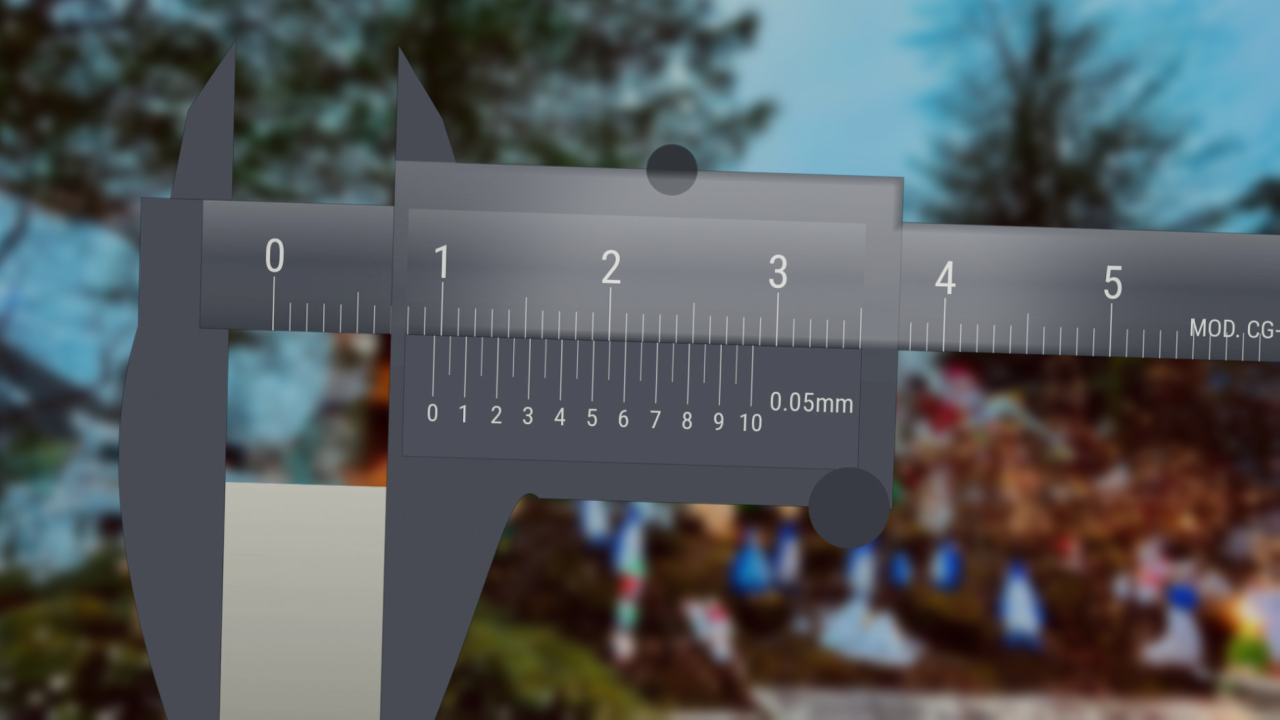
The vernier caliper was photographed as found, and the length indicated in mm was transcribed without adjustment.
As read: 9.6 mm
